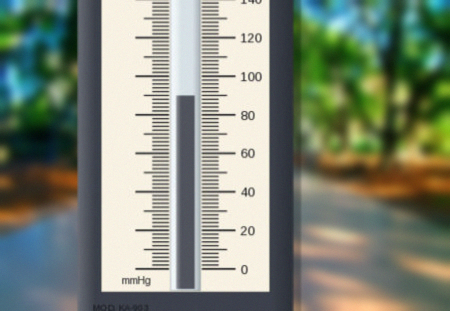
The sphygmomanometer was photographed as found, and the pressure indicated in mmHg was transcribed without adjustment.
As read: 90 mmHg
